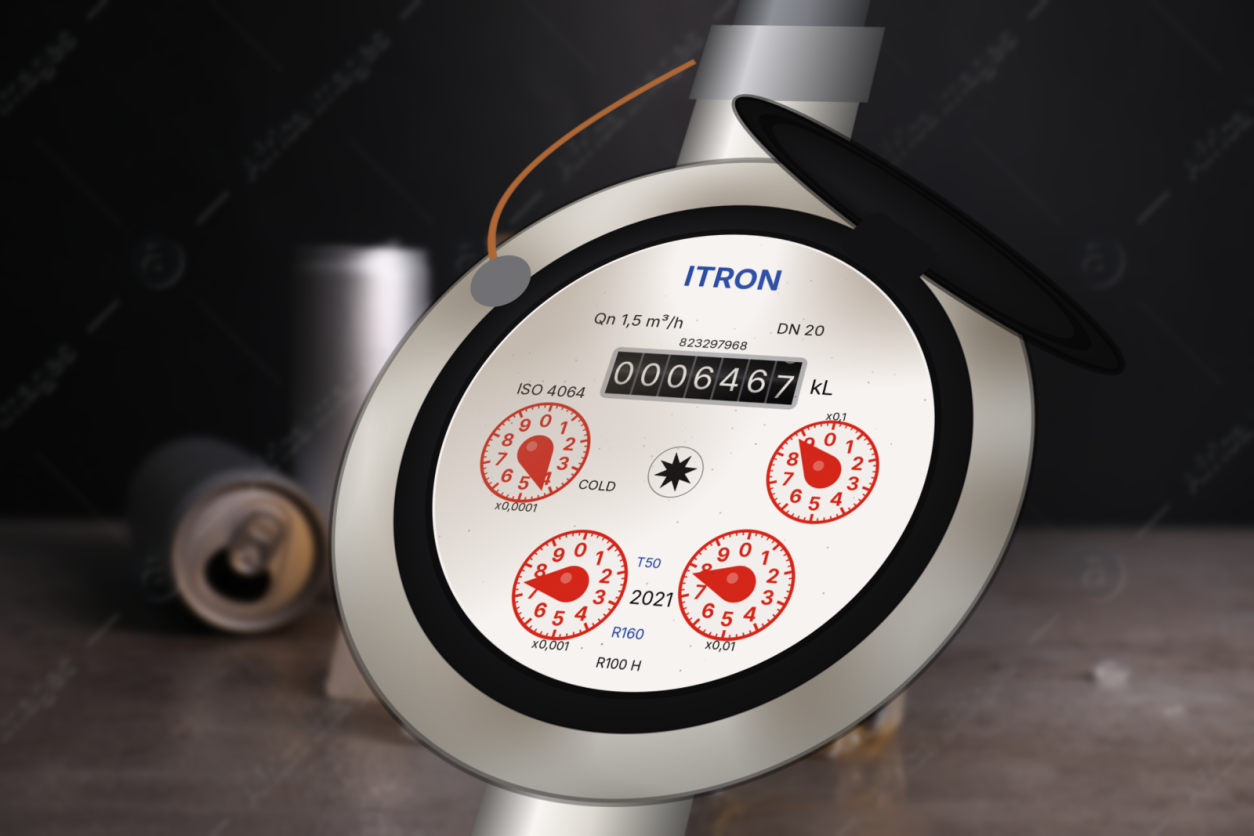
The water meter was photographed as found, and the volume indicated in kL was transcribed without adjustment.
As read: 6466.8774 kL
